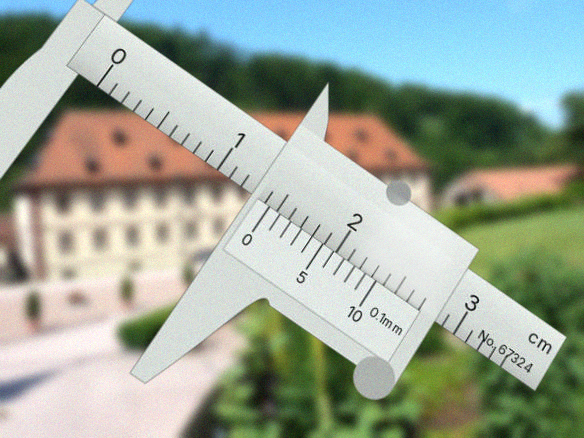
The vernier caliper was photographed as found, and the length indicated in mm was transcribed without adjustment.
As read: 14.4 mm
